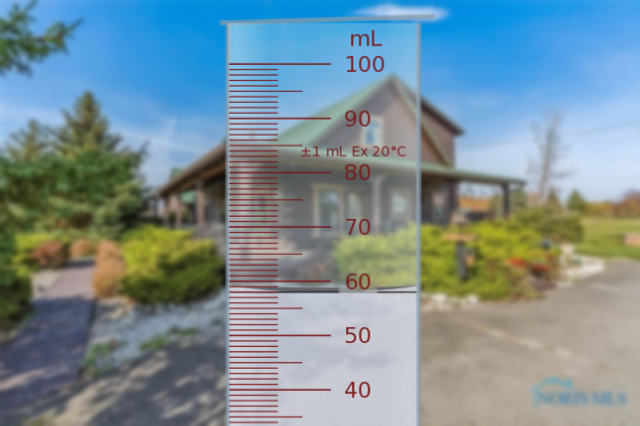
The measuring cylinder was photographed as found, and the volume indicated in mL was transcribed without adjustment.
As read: 58 mL
